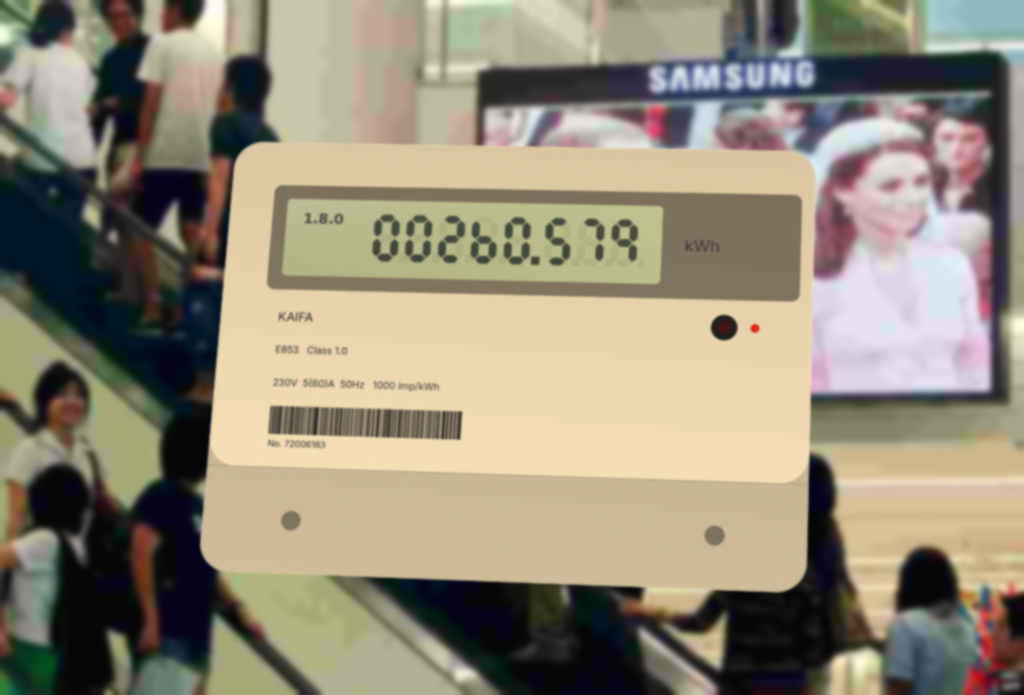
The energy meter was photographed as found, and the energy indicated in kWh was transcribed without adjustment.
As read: 260.579 kWh
